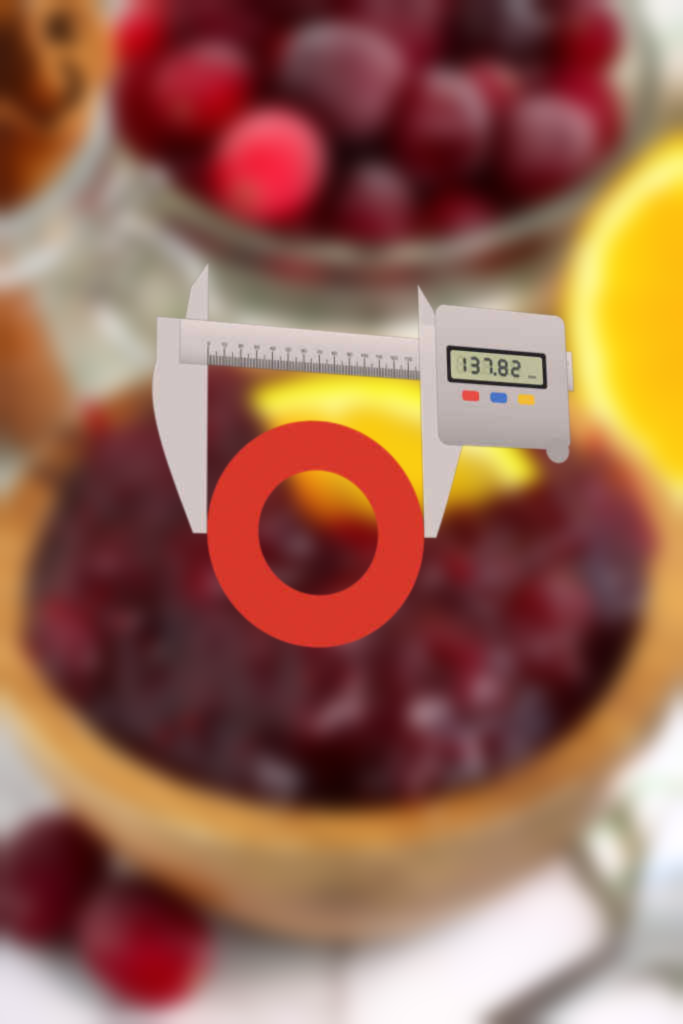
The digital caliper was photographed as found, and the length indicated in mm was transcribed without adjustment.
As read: 137.82 mm
